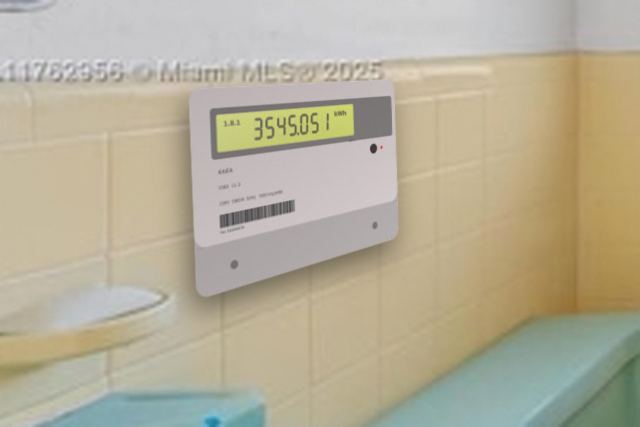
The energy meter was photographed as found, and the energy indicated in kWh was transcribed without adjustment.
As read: 3545.051 kWh
